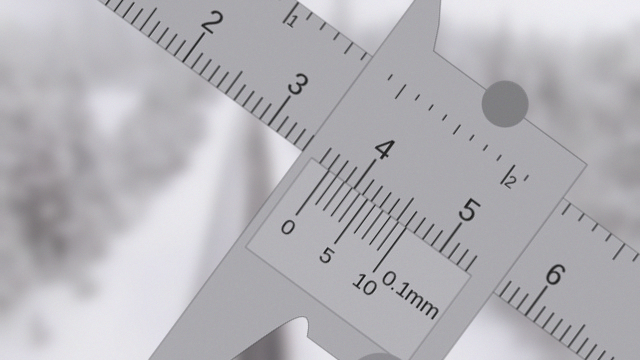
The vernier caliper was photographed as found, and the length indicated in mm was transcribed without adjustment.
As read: 37.1 mm
